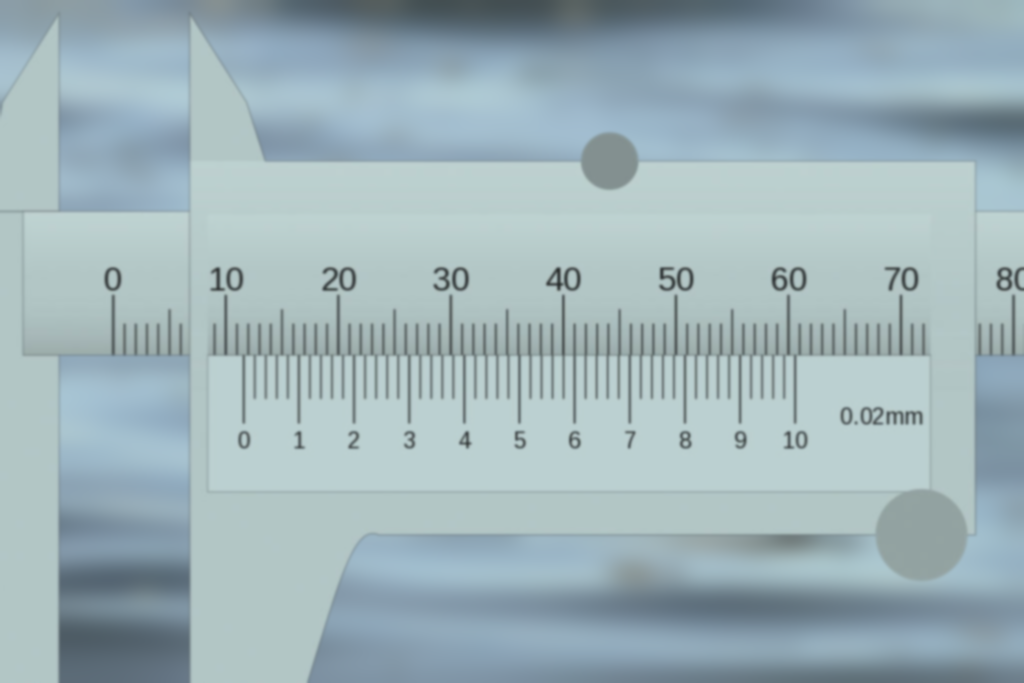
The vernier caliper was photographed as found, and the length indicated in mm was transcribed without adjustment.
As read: 11.6 mm
